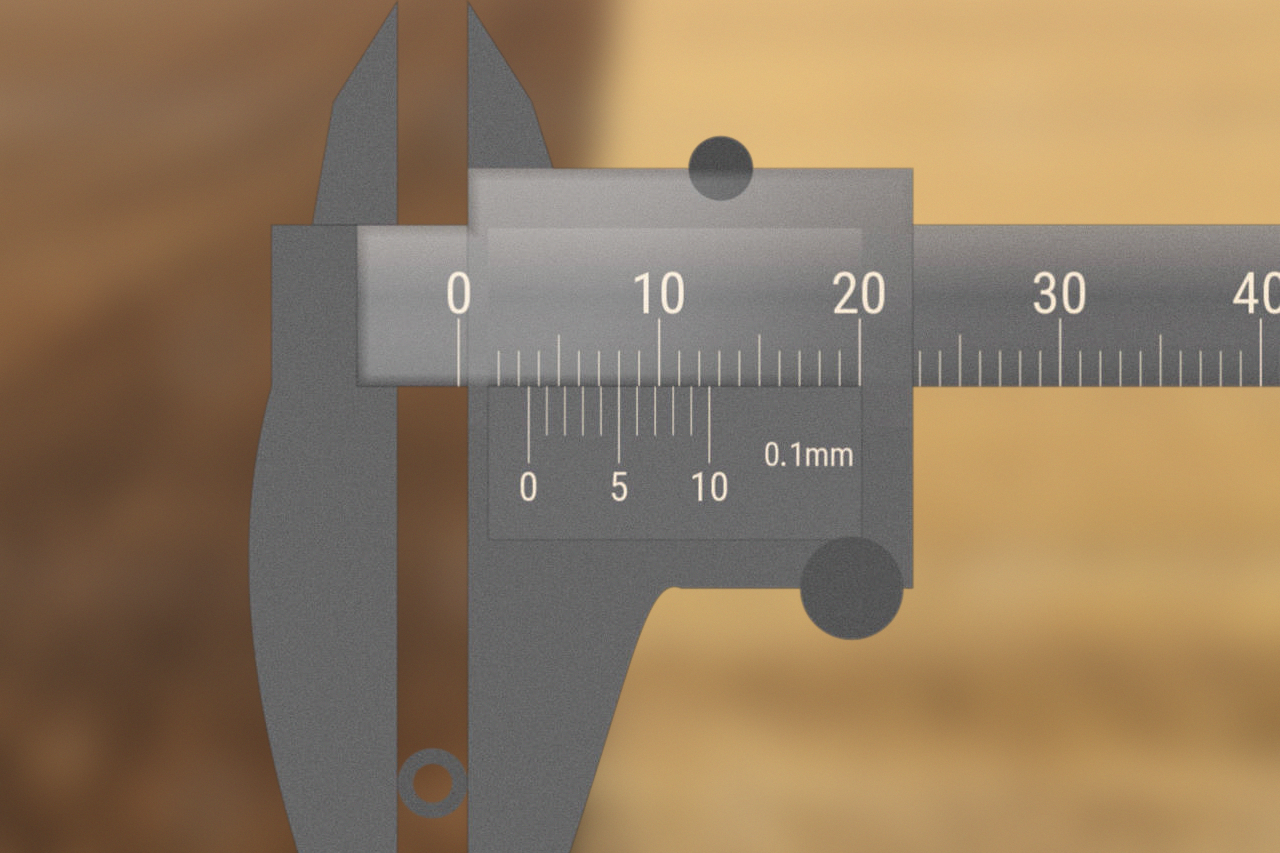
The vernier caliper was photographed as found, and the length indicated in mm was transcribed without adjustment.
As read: 3.5 mm
